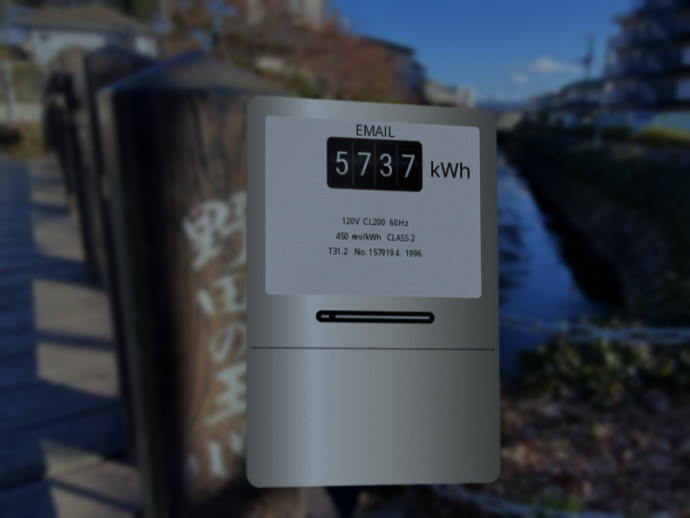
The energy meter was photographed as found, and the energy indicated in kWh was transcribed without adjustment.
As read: 5737 kWh
